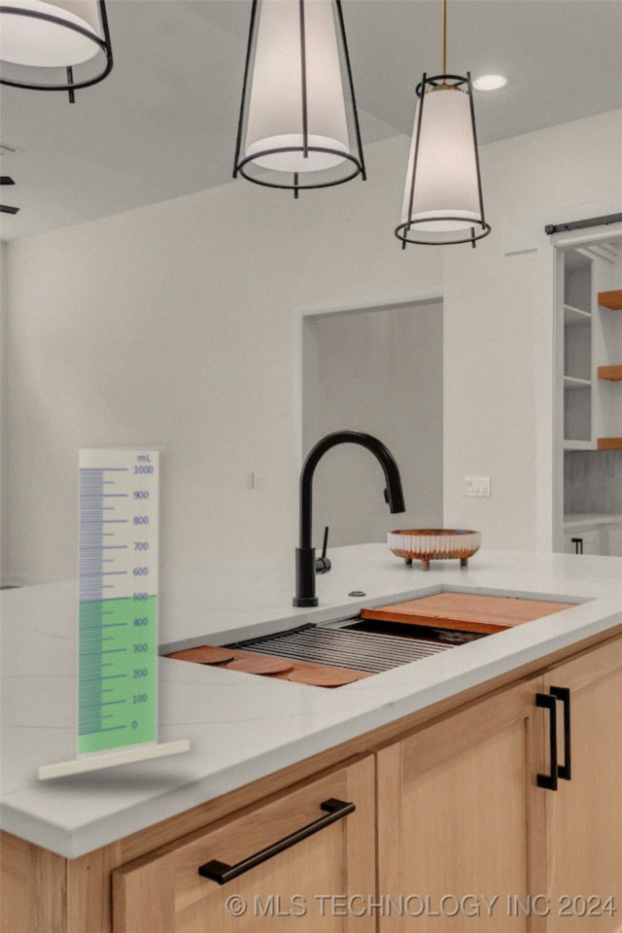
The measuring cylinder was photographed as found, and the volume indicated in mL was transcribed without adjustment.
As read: 500 mL
